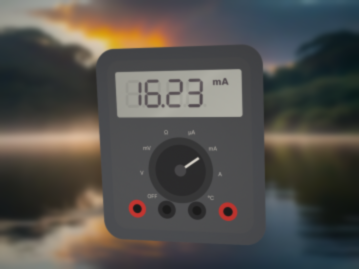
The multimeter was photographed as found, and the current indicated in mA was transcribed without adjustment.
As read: 16.23 mA
